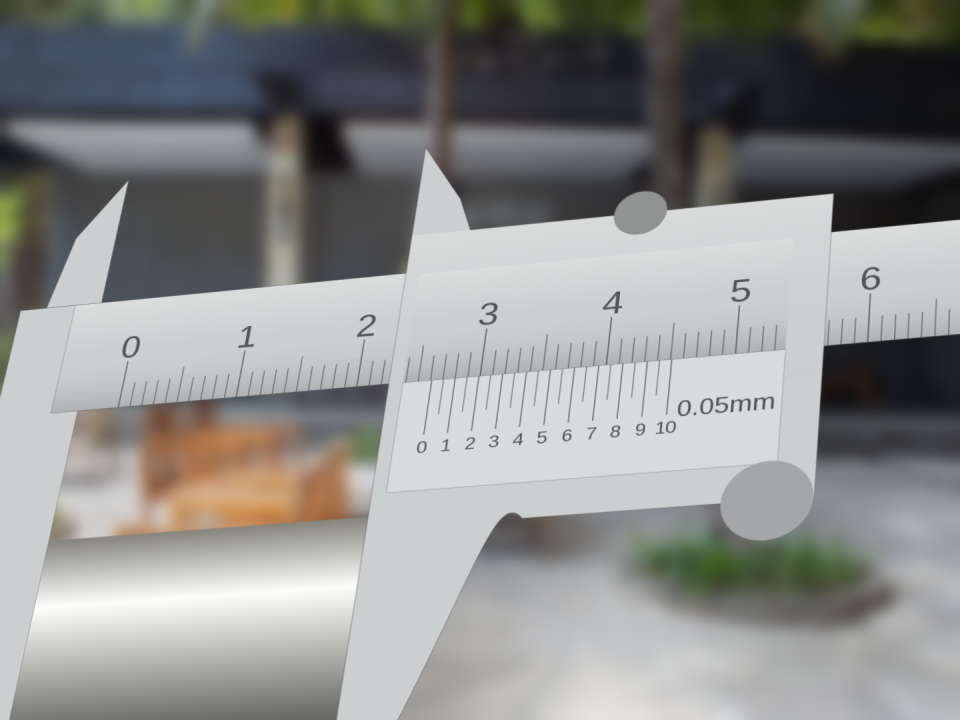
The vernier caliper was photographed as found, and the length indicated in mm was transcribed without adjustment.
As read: 26.1 mm
